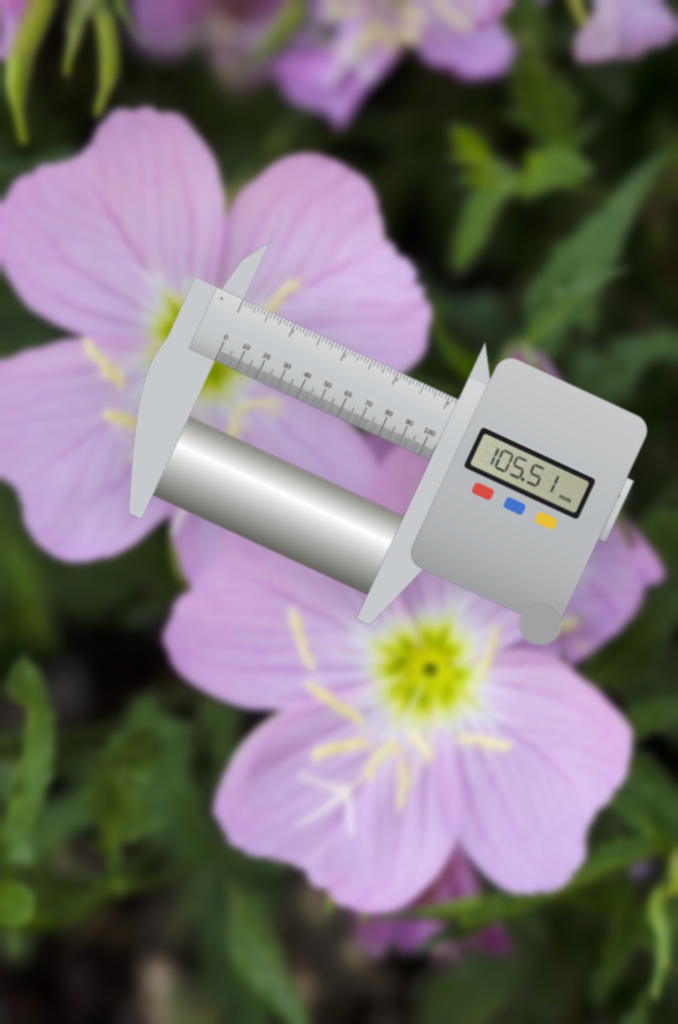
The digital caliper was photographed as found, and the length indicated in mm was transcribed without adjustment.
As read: 105.51 mm
